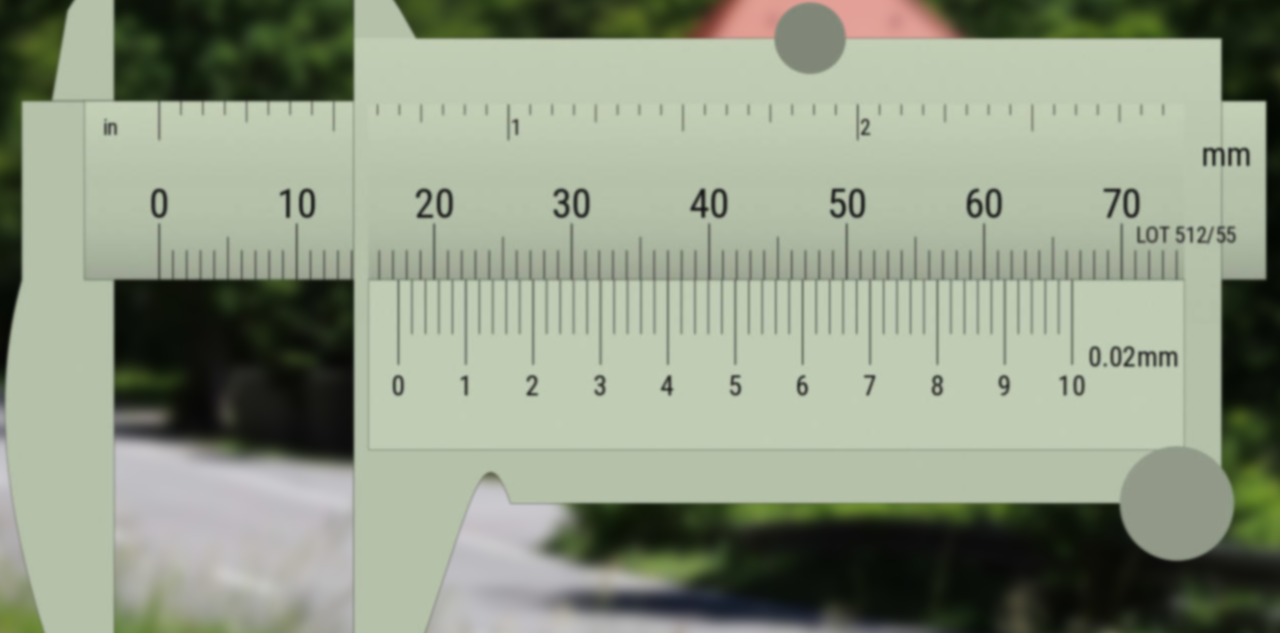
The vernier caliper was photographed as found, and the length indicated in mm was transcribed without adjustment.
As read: 17.4 mm
